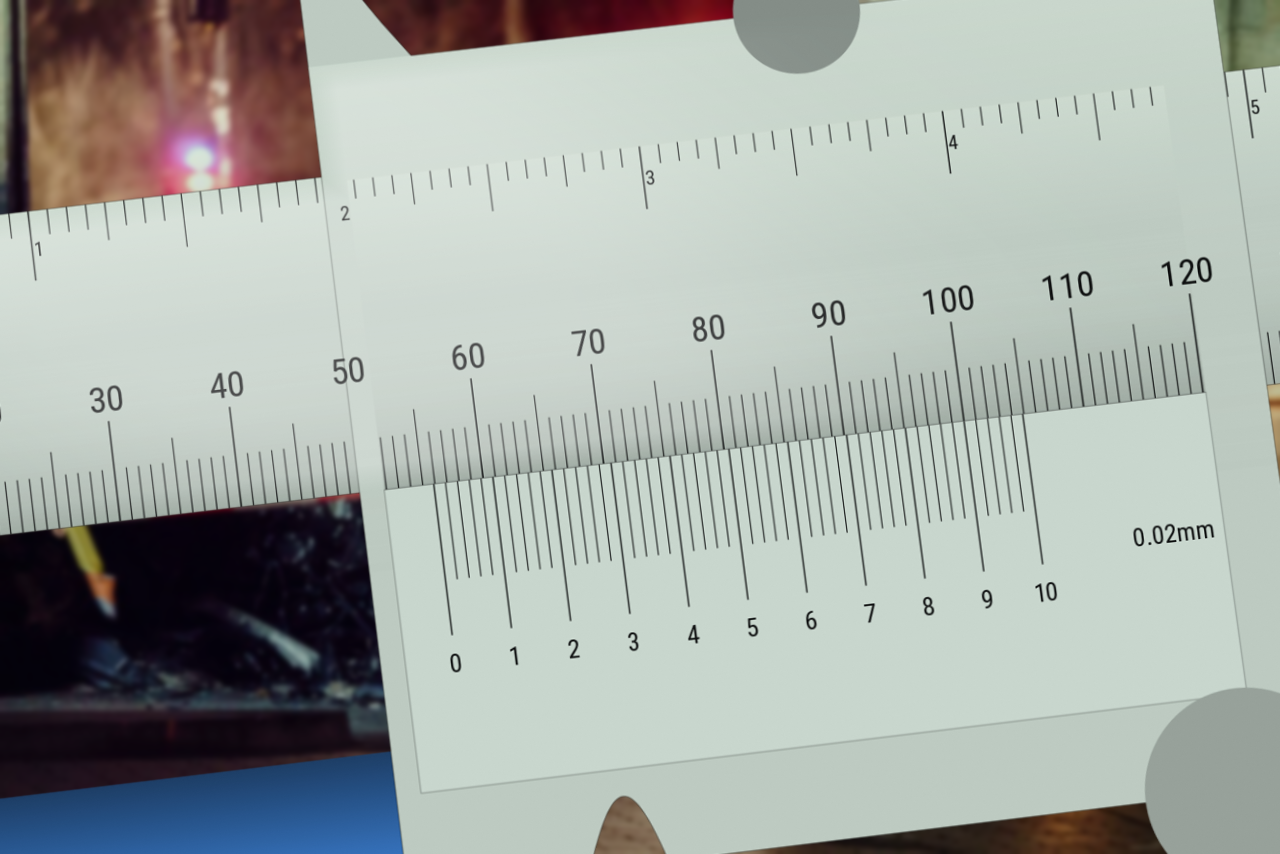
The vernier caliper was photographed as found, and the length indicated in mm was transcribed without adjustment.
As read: 55.9 mm
